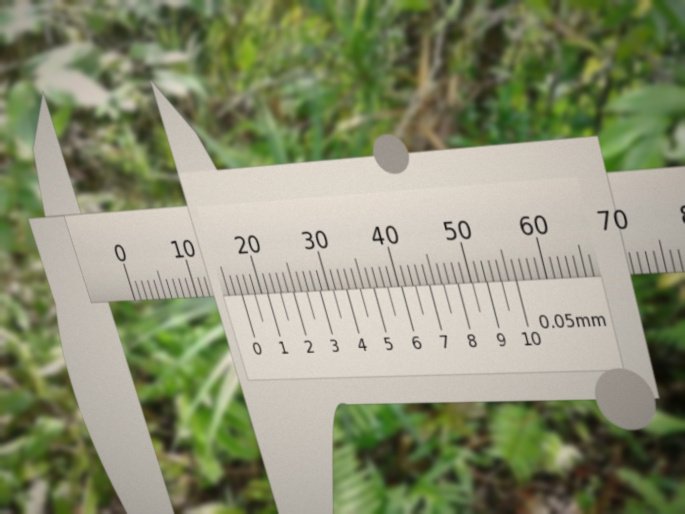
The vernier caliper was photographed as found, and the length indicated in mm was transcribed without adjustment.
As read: 17.0 mm
